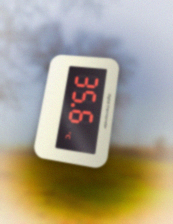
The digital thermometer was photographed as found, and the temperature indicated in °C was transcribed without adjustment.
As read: 35.6 °C
